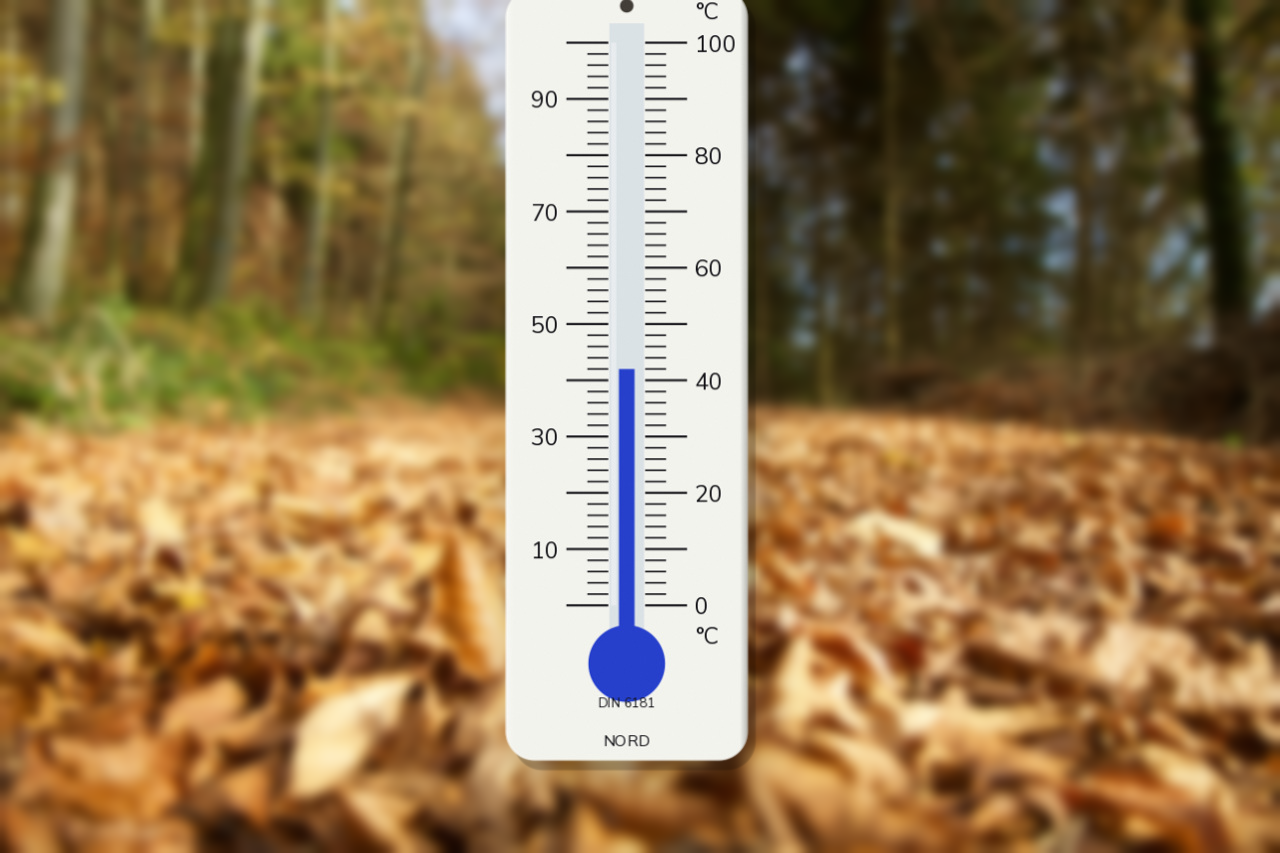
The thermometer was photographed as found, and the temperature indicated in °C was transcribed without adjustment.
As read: 42 °C
